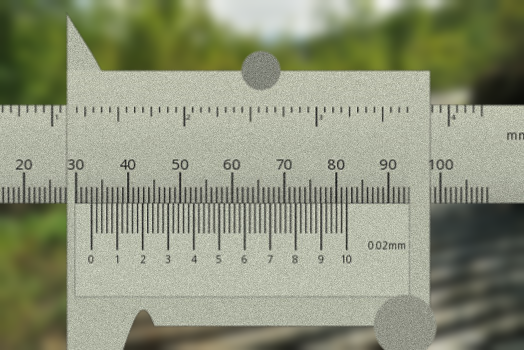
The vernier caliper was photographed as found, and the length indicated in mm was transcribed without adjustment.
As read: 33.0 mm
